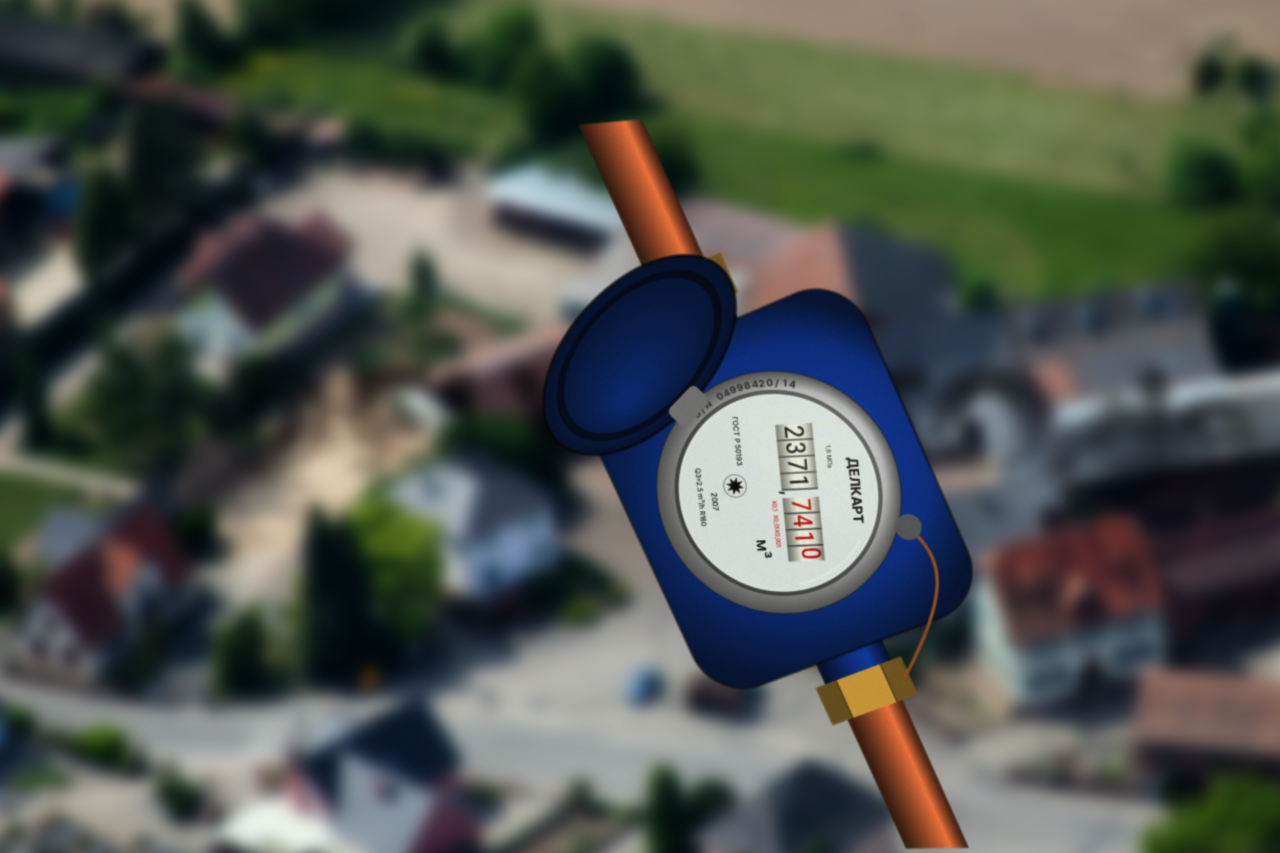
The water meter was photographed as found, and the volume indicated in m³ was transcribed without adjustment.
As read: 2371.7410 m³
